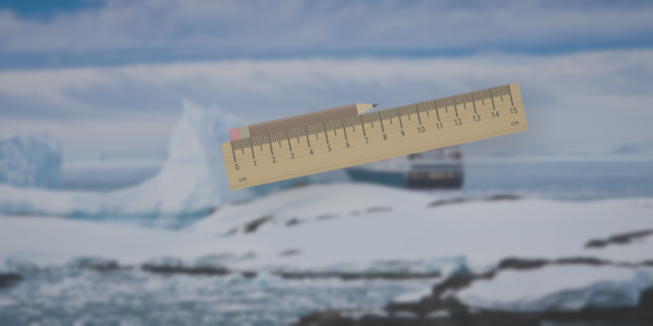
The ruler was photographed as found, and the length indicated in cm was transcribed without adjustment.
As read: 8 cm
